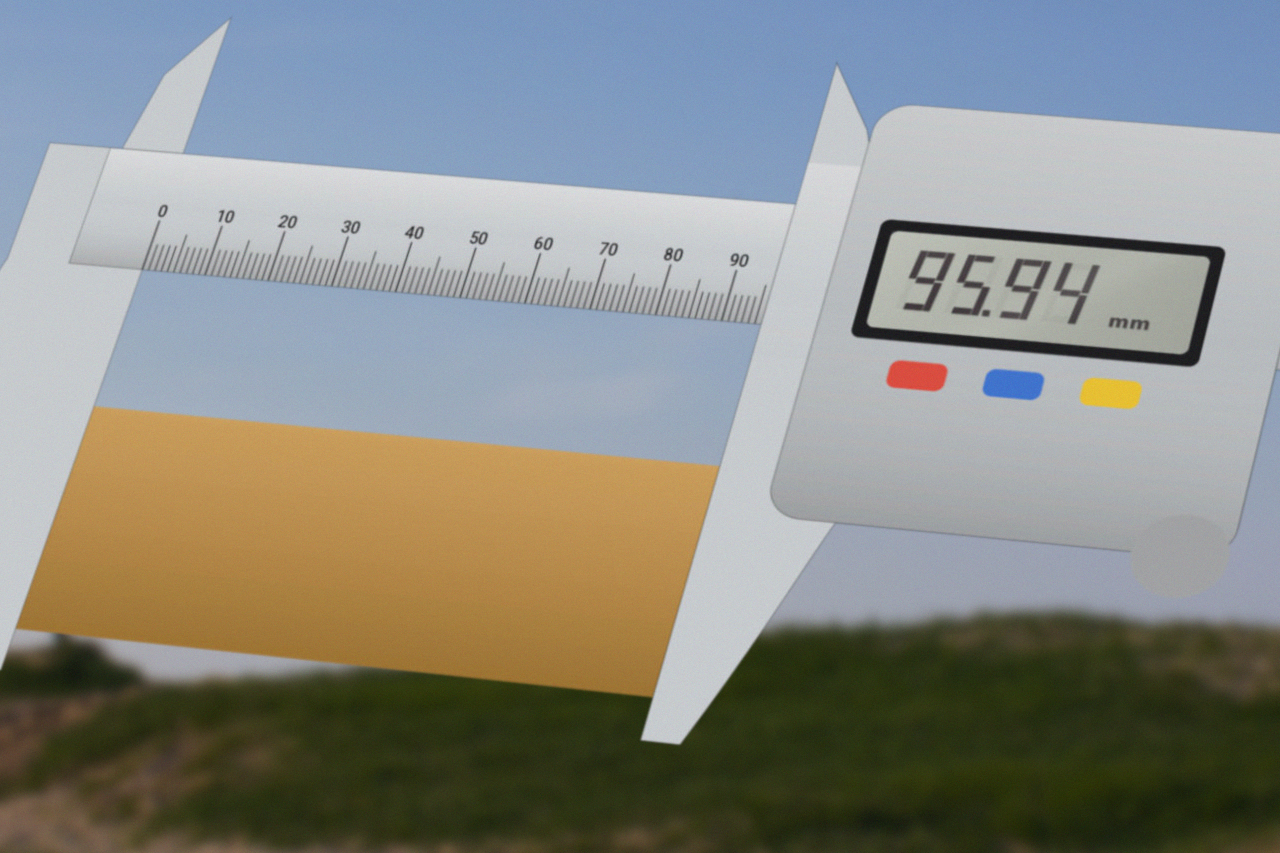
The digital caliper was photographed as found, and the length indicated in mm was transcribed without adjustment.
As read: 95.94 mm
